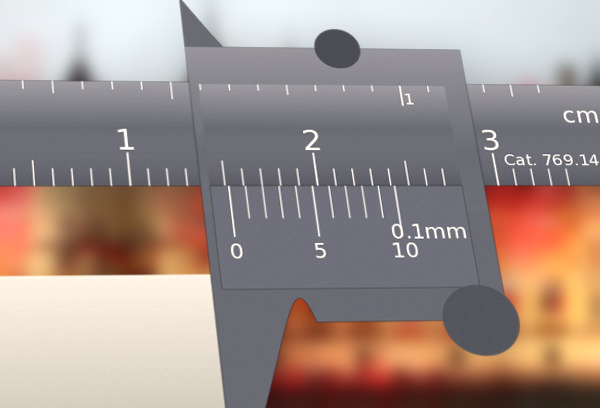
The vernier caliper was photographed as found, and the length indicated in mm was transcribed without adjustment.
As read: 15.2 mm
